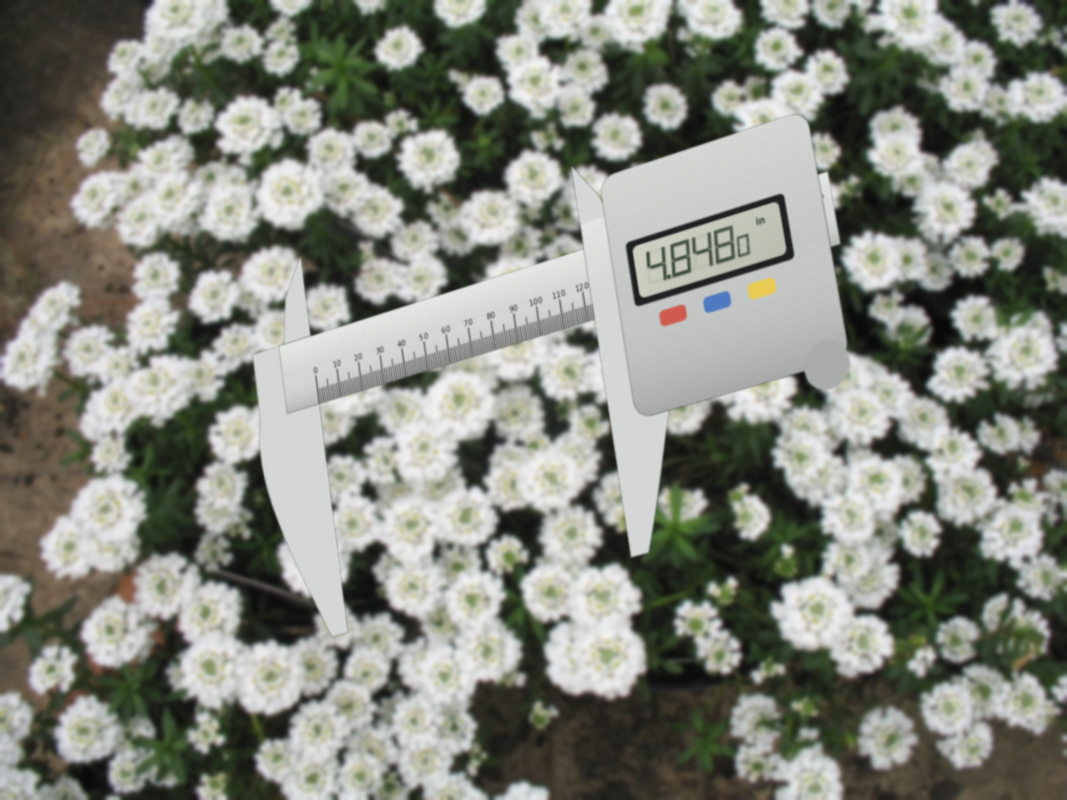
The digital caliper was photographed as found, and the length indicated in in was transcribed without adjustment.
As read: 4.8480 in
